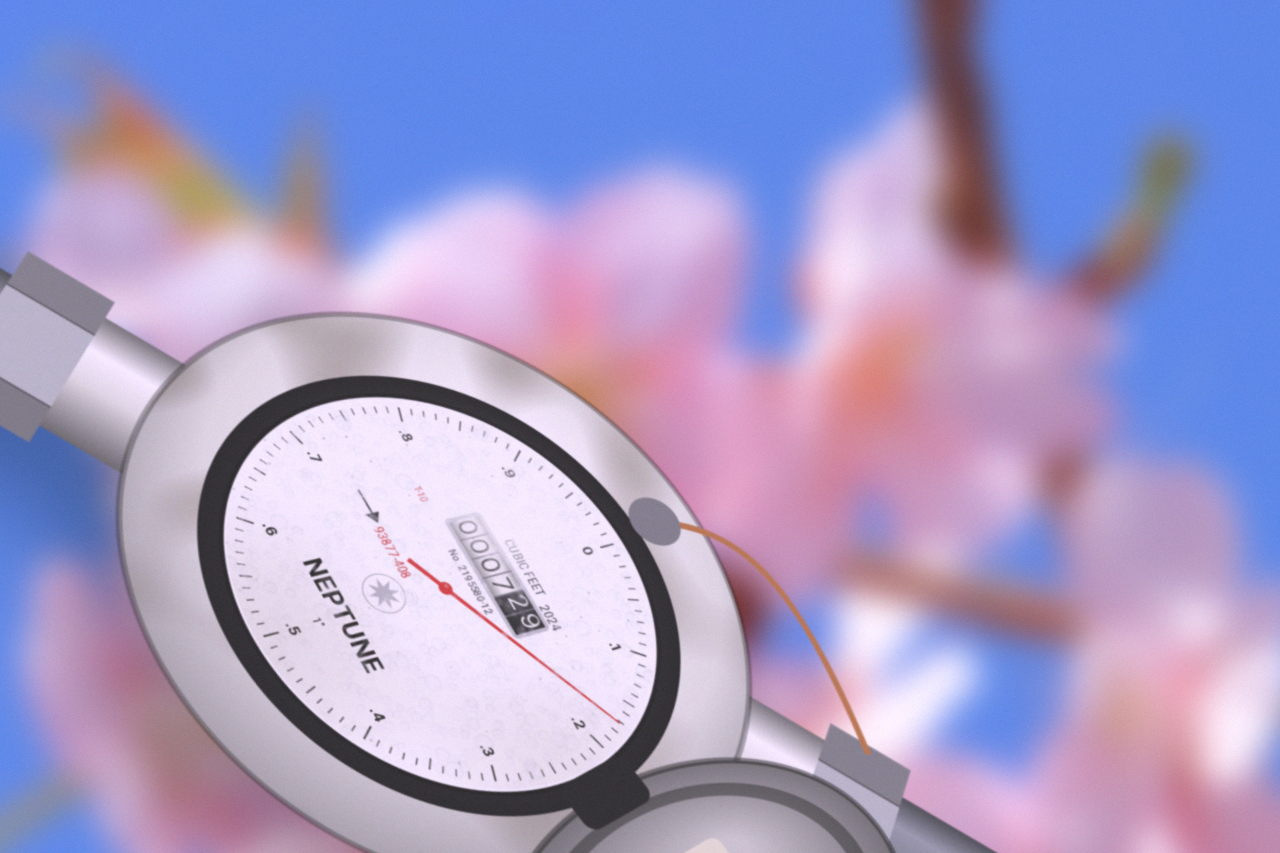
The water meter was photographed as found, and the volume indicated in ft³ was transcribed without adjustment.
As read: 729.17 ft³
